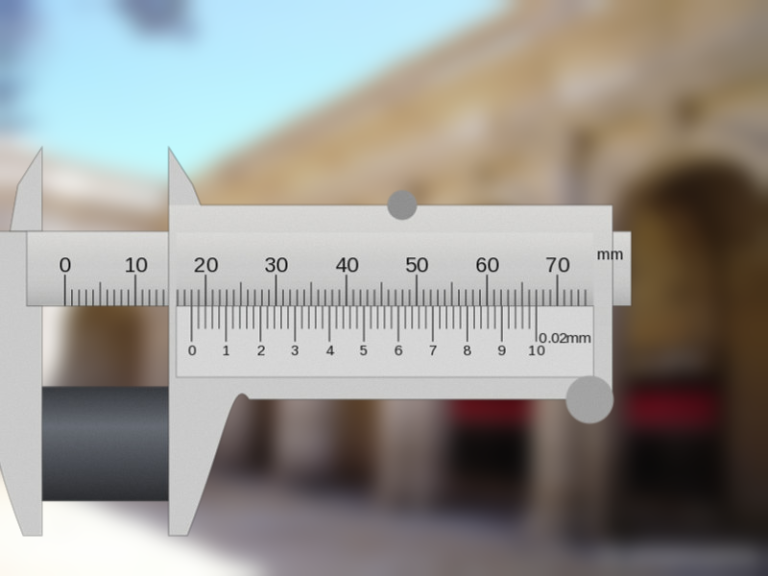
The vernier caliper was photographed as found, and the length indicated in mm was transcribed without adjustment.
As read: 18.0 mm
